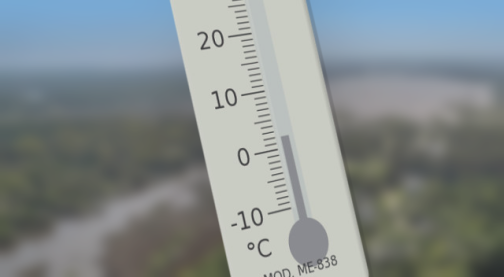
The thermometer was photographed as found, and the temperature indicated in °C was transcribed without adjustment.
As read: 2 °C
